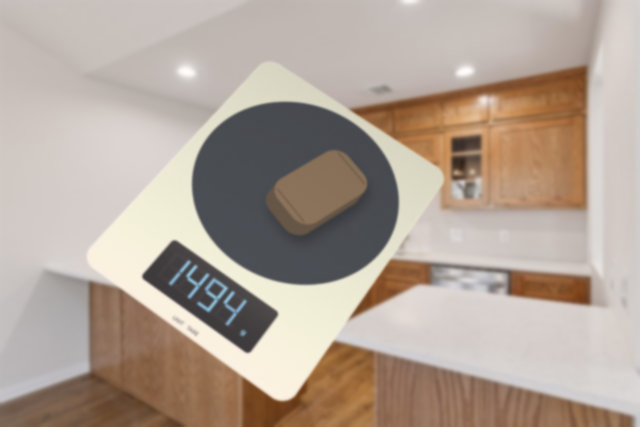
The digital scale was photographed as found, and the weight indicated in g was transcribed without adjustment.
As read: 1494 g
